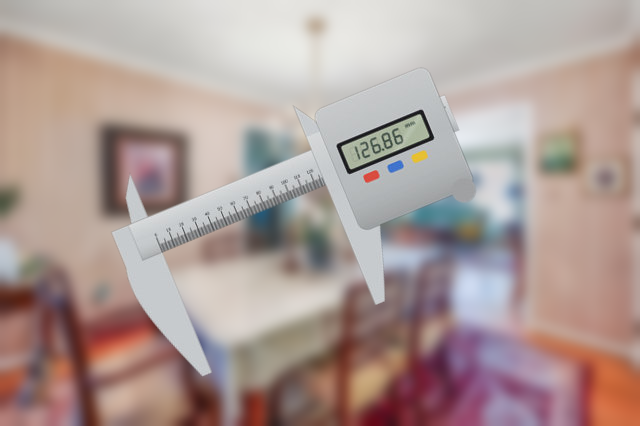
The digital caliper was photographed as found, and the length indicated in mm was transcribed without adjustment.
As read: 126.86 mm
